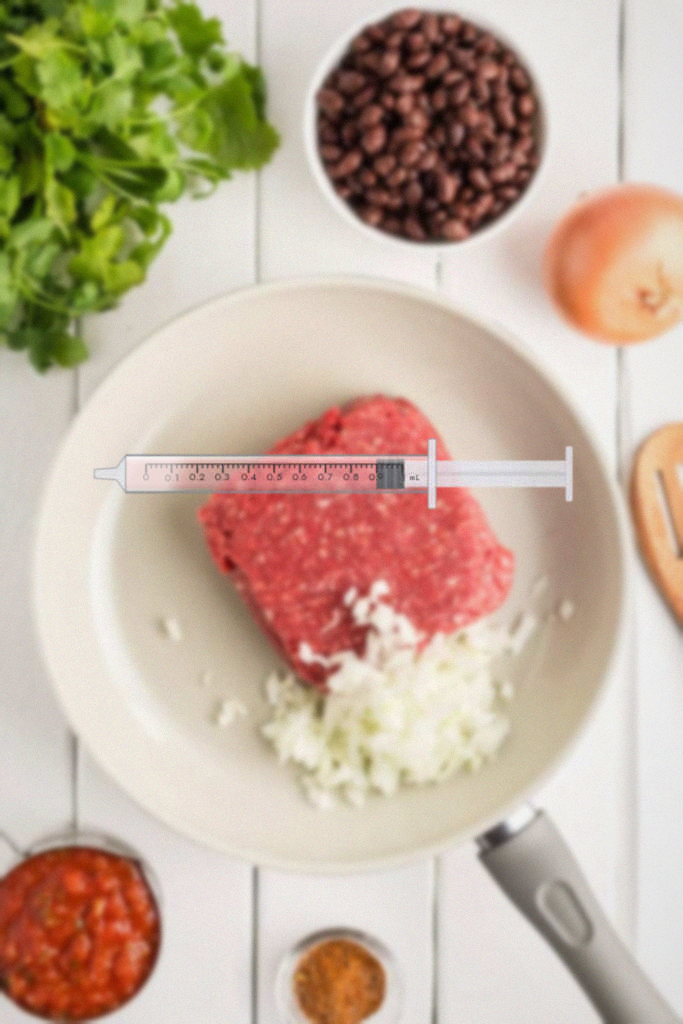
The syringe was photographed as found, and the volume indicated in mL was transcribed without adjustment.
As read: 0.9 mL
